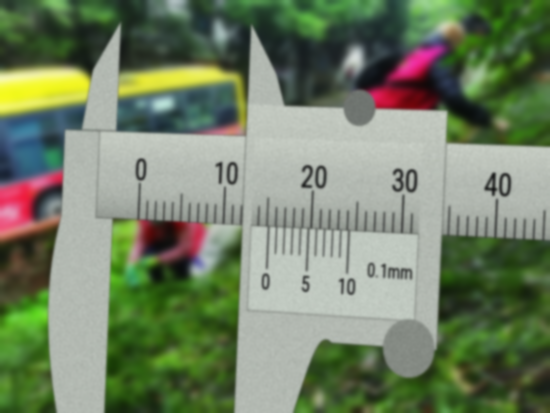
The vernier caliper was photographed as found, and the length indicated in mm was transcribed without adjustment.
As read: 15.2 mm
